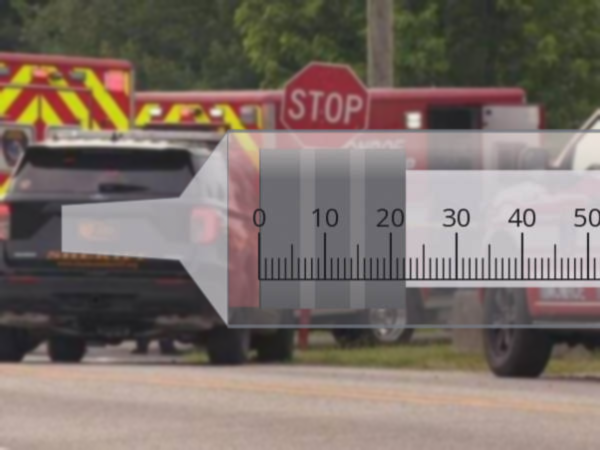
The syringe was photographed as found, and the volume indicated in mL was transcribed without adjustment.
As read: 0 mL
